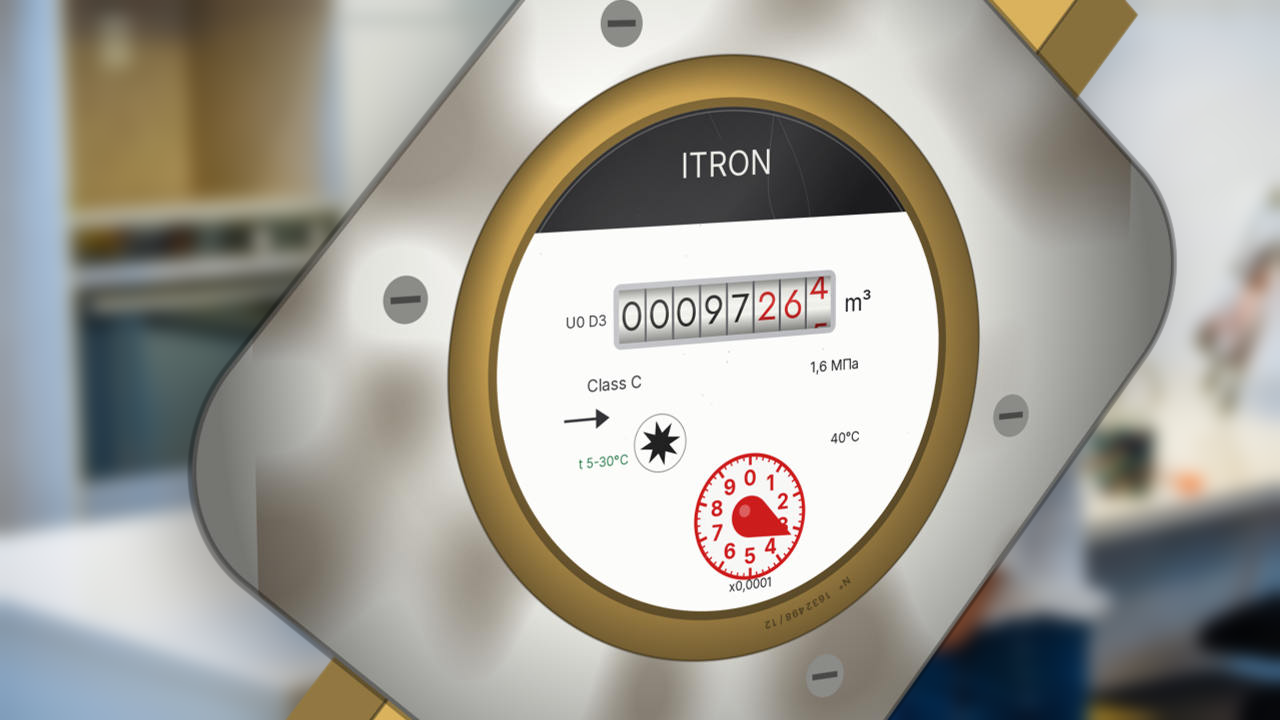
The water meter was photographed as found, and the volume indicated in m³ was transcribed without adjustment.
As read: 97.2643 m³
